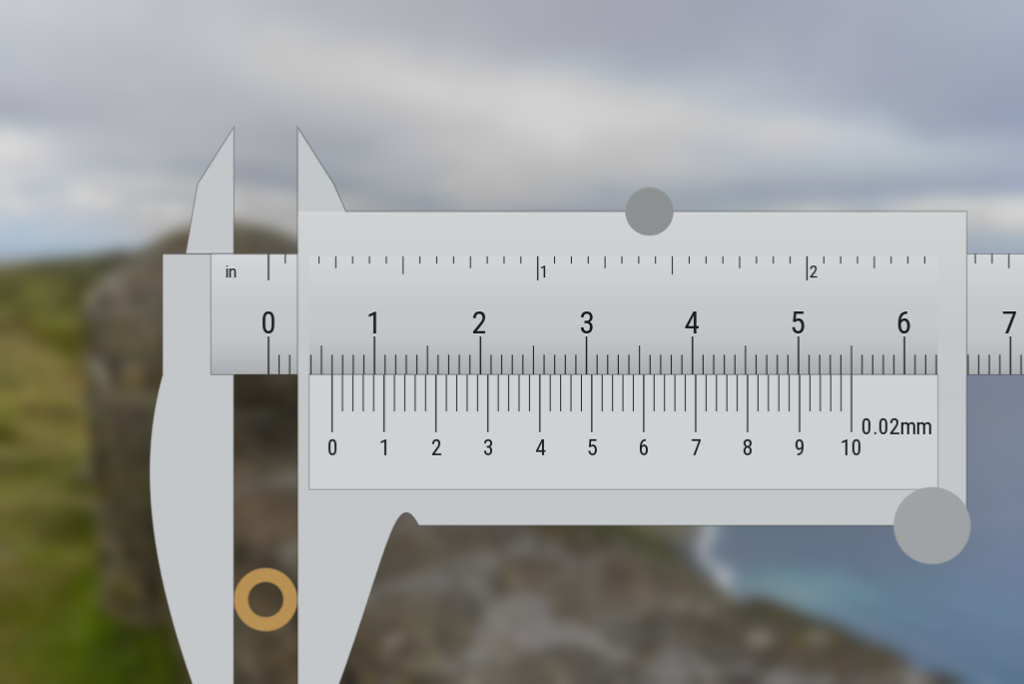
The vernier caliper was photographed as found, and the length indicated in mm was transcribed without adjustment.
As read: 6.0 mm
